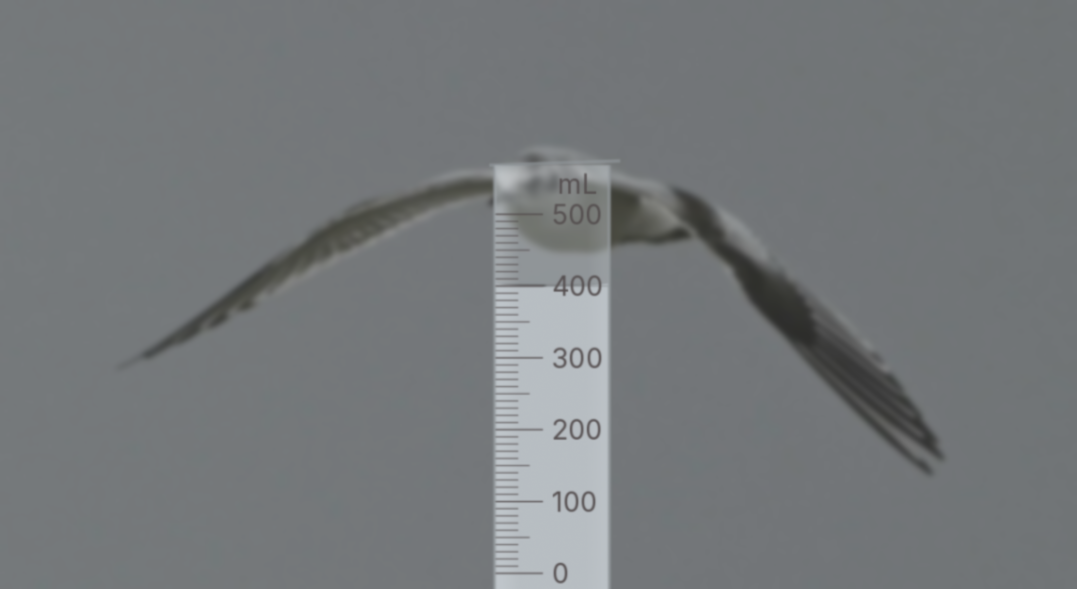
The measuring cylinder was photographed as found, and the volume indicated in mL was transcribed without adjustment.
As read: 400 mL
